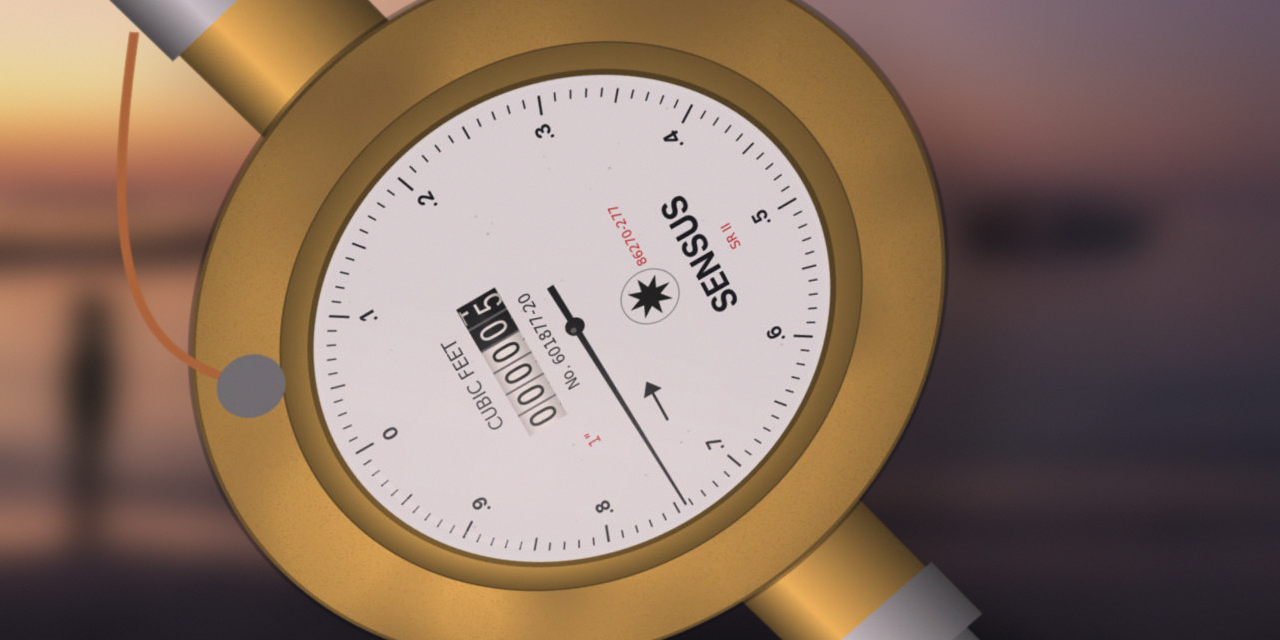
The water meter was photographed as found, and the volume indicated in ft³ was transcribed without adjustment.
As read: 4.74 ft³
